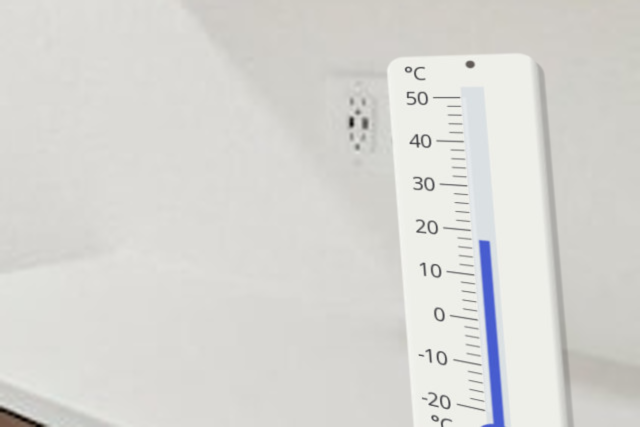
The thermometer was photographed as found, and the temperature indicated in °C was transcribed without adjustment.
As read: 18 °C
